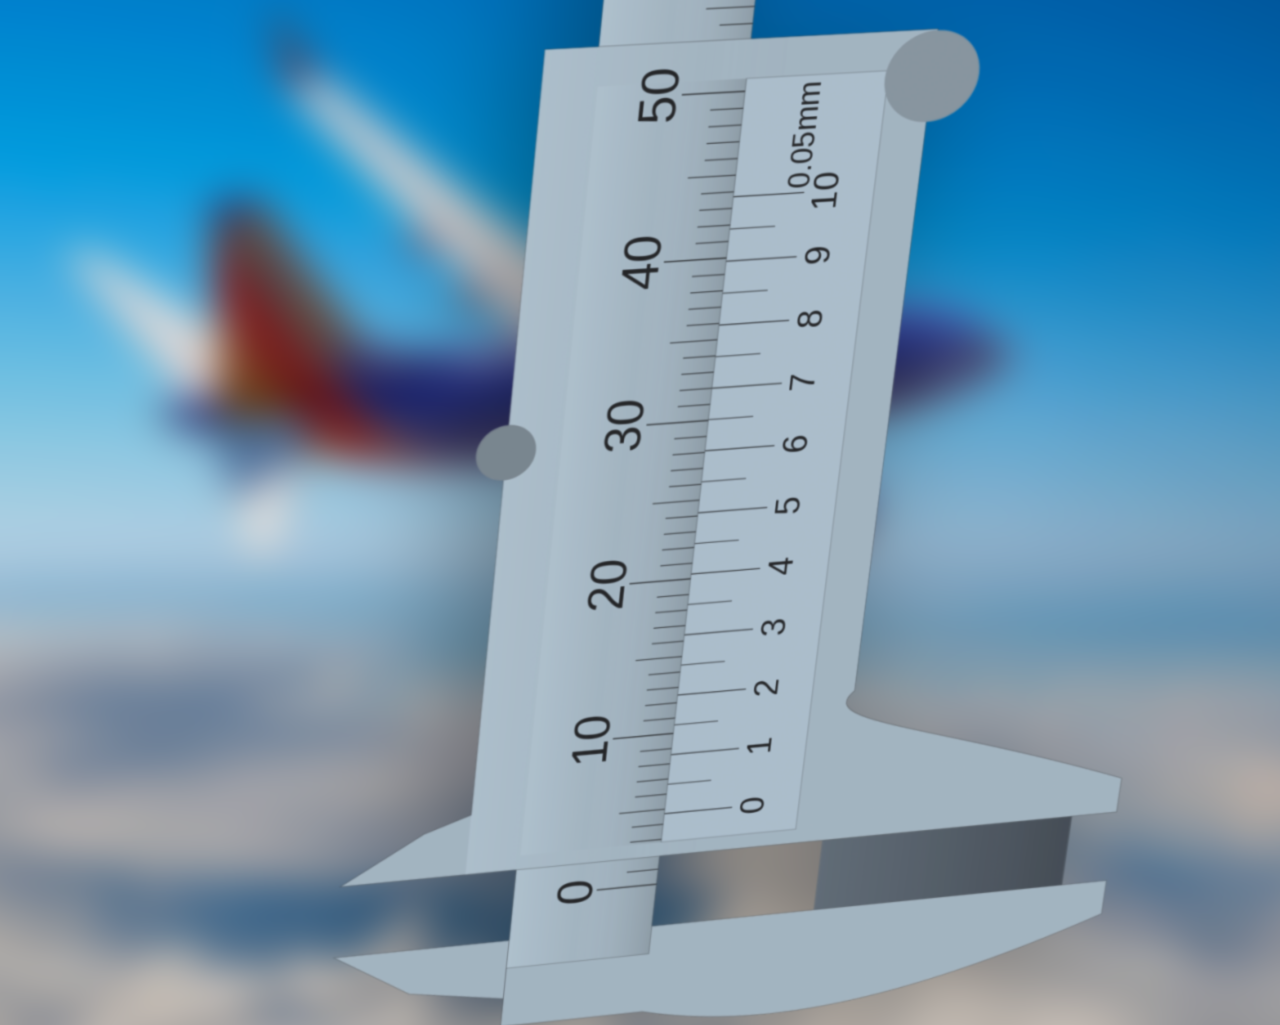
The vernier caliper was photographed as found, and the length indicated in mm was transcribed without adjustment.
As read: 4.7 mm
